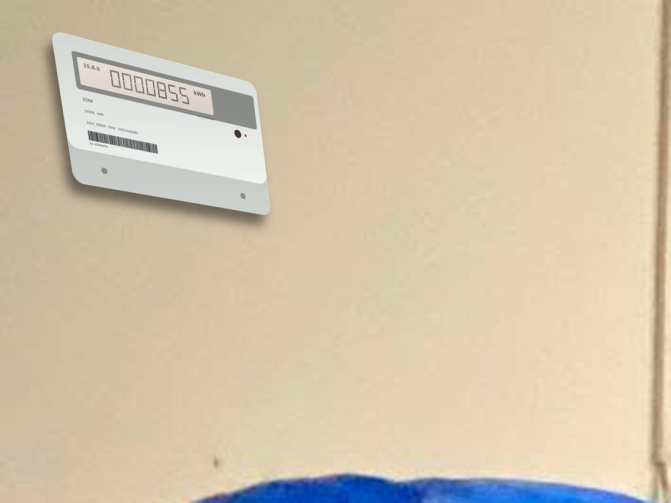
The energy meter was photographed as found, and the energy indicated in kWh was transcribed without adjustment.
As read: 855 kWh
